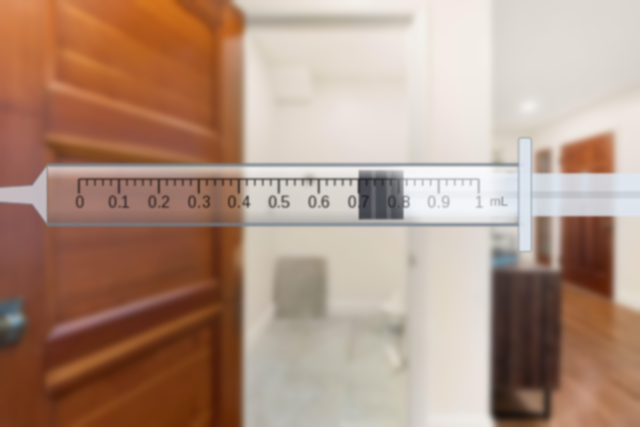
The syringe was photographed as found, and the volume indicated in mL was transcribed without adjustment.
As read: 0.7 mL
